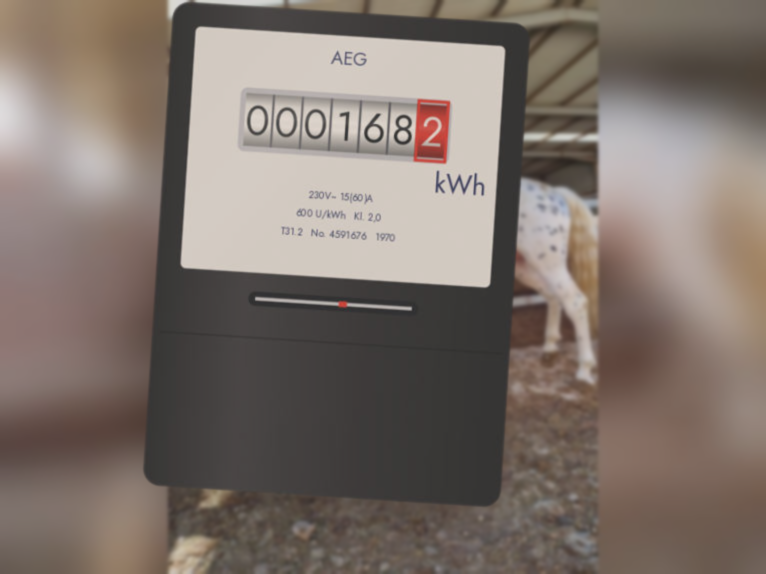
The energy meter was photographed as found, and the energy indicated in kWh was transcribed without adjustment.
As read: 168.2 kWh
